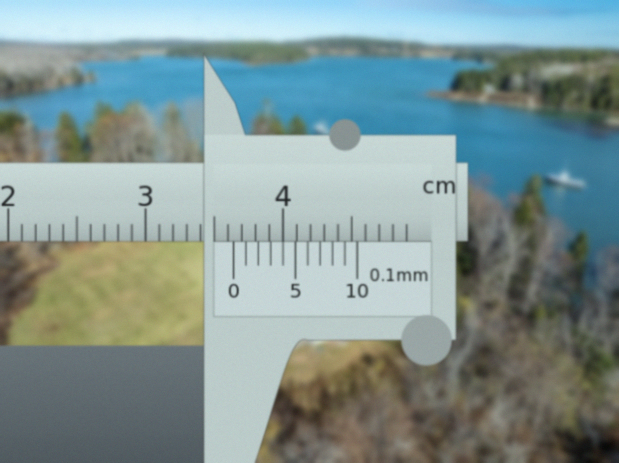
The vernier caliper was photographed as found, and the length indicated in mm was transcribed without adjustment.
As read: 36.4 mm
